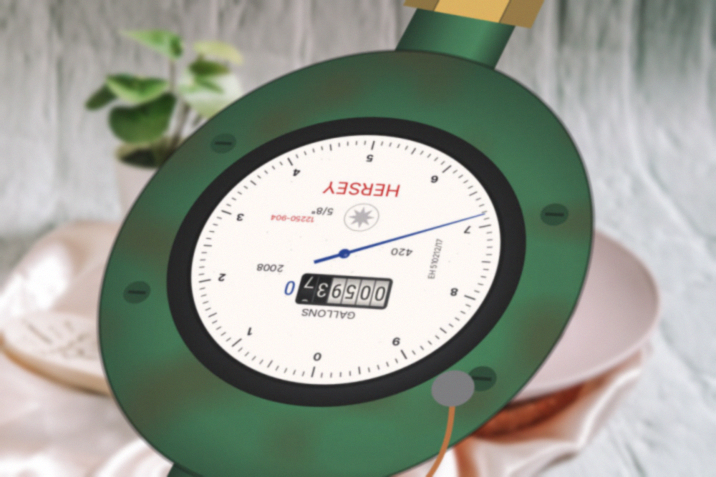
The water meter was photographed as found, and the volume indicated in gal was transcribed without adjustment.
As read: 59366.8 gal
